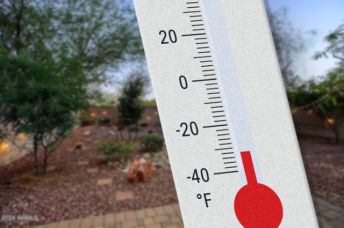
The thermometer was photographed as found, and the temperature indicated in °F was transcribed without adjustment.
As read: -32 °F
